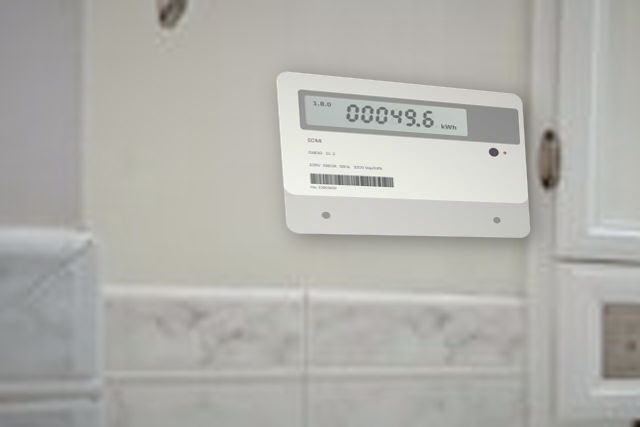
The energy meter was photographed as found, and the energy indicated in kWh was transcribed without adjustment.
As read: 49.6 kWh
